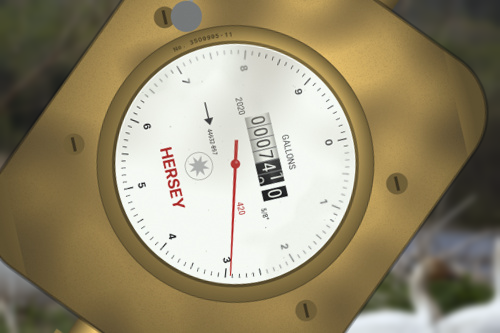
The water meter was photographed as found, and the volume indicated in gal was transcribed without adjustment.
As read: 7412.9 gal
